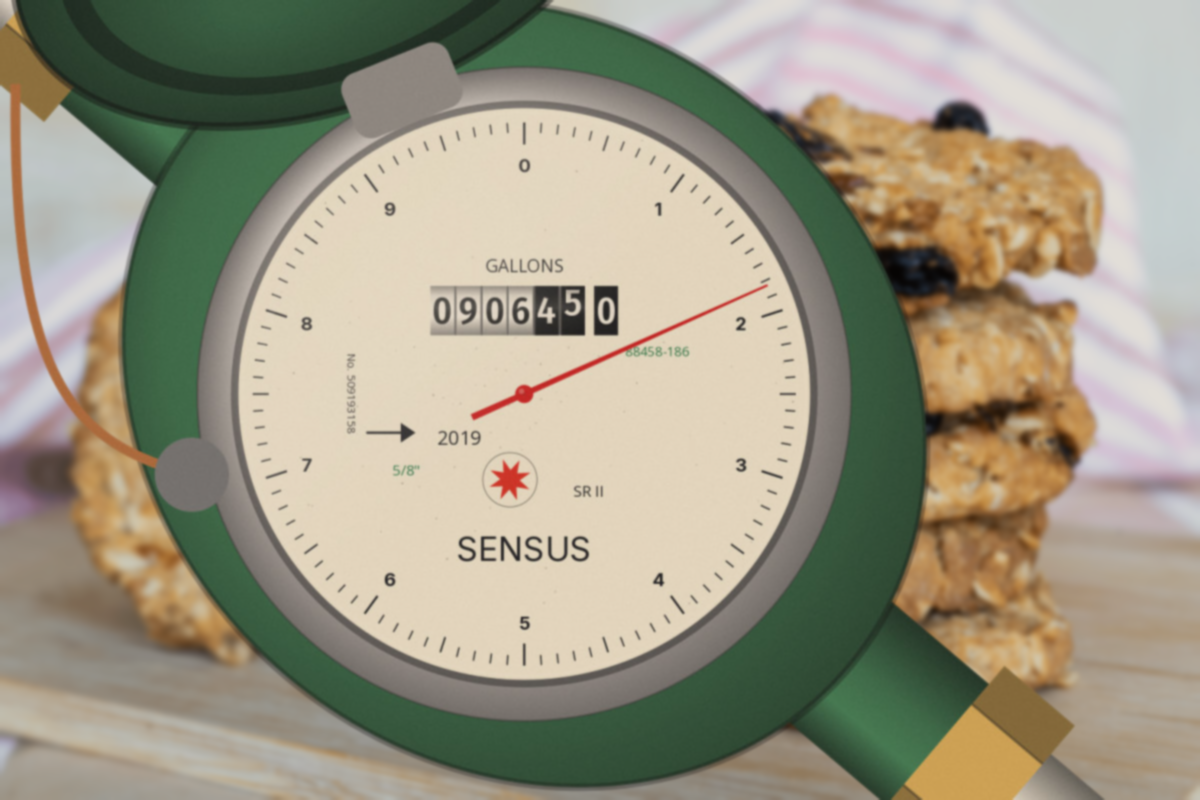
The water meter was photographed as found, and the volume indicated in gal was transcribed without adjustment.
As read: 906451.8 gal
